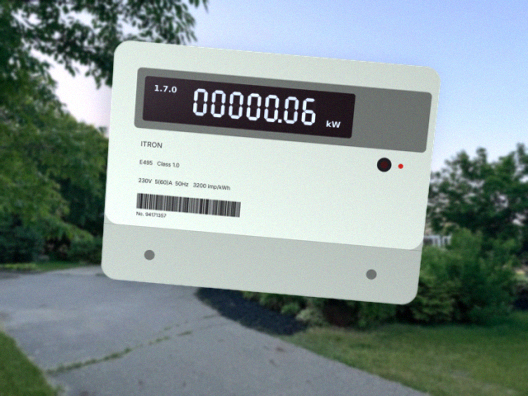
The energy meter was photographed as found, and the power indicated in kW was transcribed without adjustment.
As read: 0.06 kW
